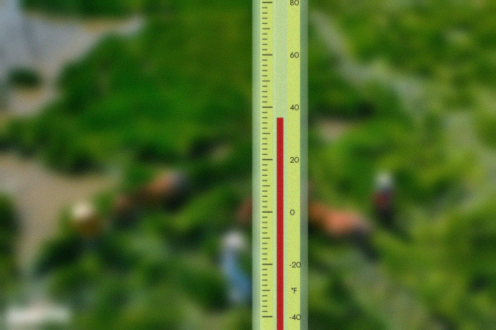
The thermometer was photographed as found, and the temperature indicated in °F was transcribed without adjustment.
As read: 36 °F
